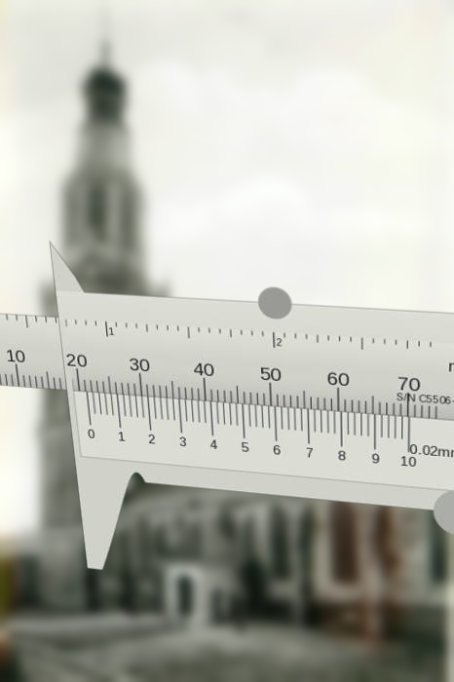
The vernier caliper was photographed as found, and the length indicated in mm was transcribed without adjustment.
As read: 21.2 mm
